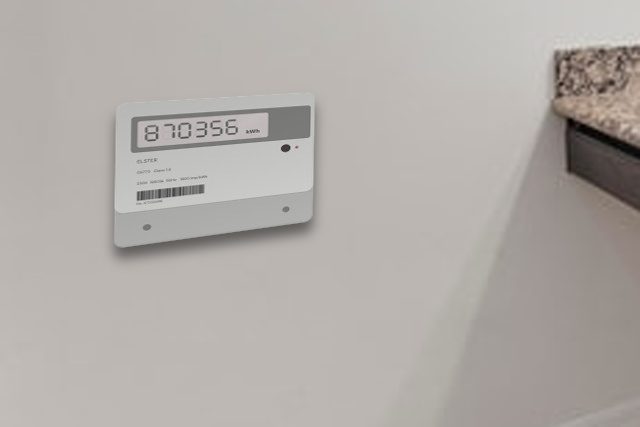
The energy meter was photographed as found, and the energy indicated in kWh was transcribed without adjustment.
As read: 870356 kWh
